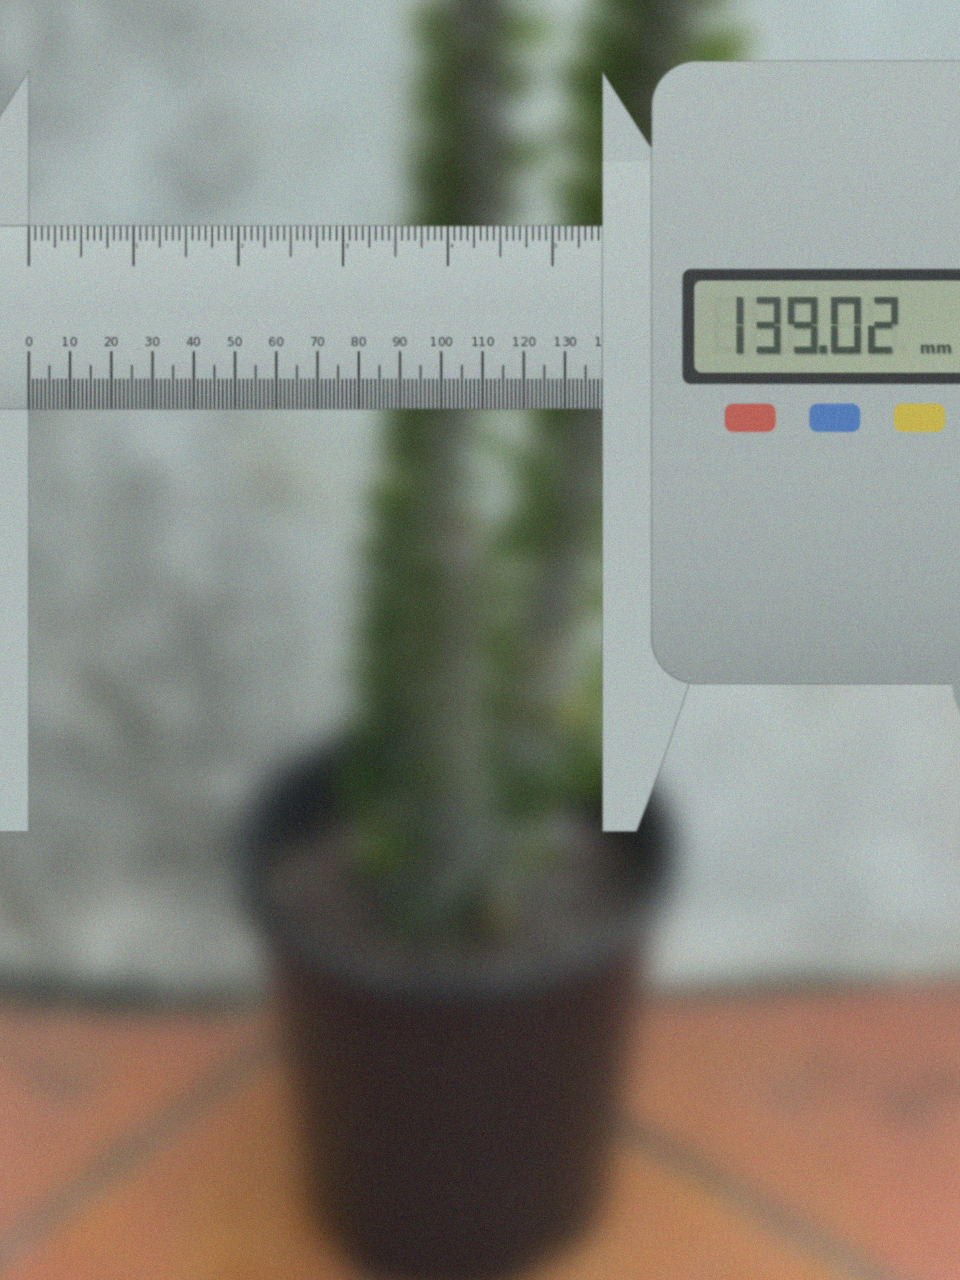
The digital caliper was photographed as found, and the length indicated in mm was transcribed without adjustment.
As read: 139.02 mm
